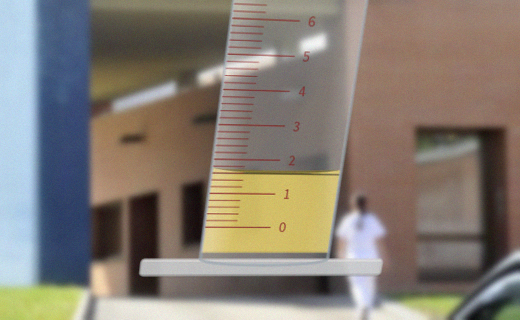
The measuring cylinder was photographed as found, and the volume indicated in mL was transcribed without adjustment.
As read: 1.6 mL
